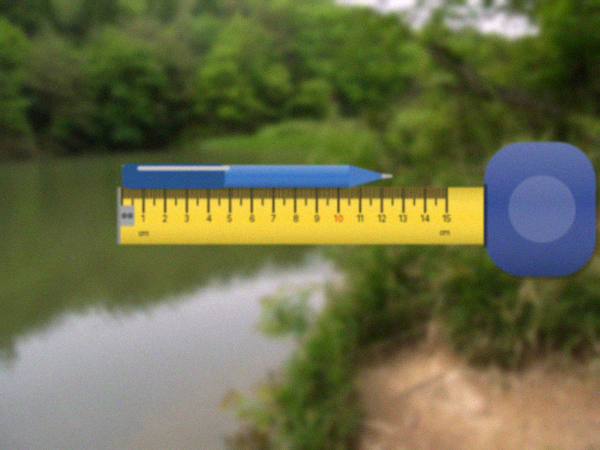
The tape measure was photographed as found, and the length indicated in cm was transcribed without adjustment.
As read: 12.5 cm
